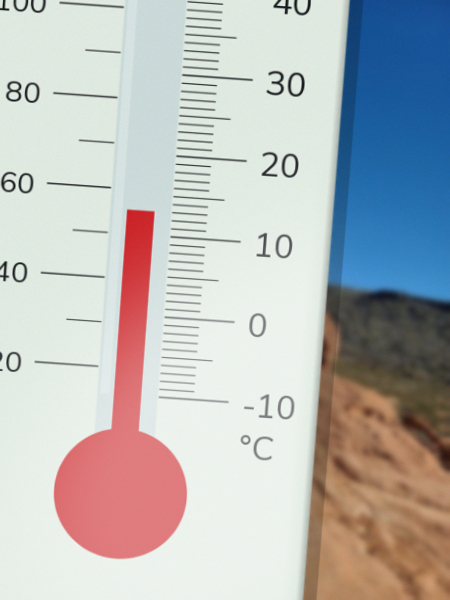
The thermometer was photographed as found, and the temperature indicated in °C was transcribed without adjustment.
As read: 13 °C
